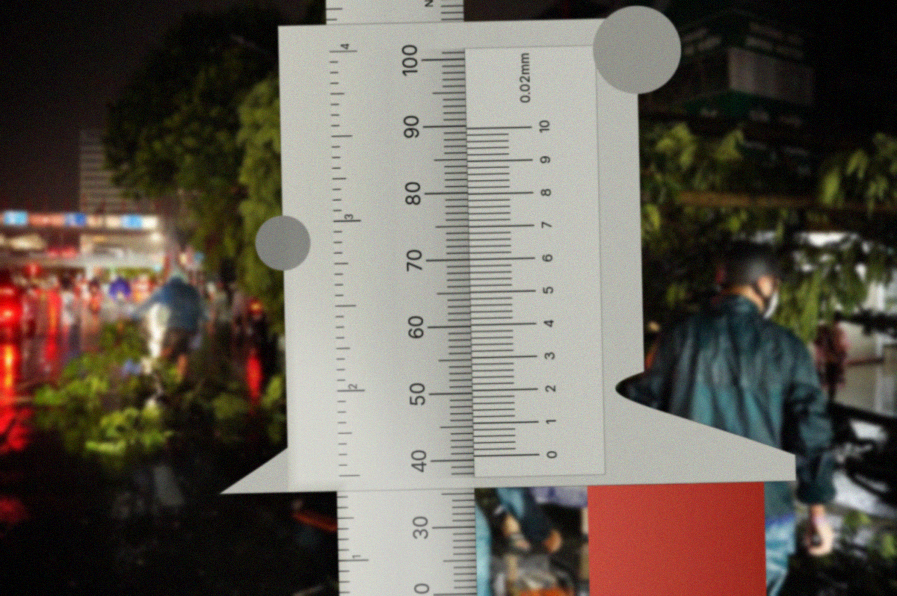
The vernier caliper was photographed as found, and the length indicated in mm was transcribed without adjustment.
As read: 40.6 mm
